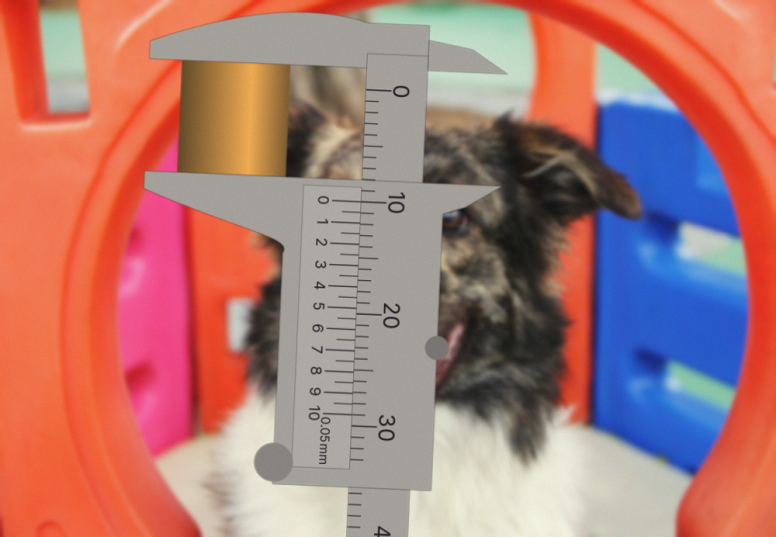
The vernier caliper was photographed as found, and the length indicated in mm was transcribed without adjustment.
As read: 10.0 mm
